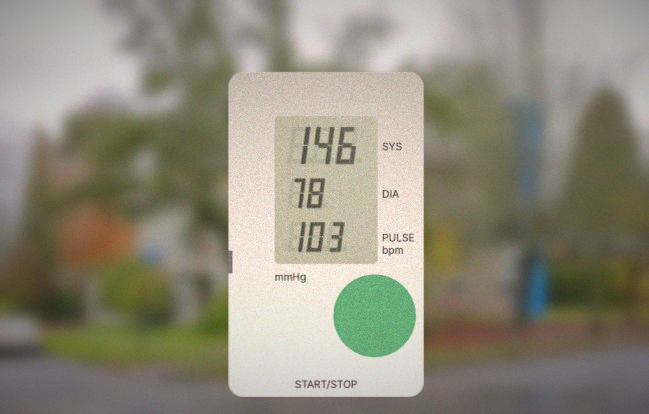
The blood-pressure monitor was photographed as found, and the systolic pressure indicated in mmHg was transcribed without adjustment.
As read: 146 mmHg
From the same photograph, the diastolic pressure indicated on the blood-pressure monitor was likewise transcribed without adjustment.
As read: 78 mmHg
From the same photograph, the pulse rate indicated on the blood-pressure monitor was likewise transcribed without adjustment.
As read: 103 bpm
